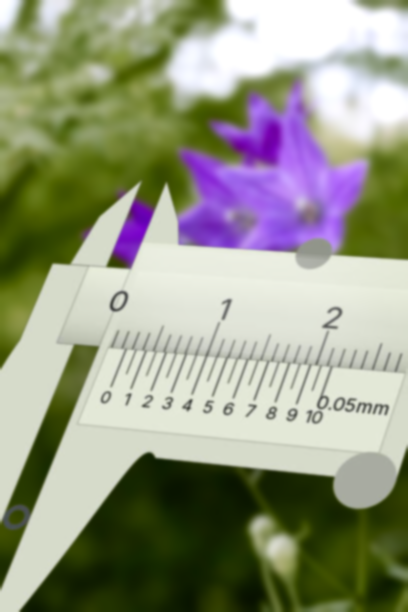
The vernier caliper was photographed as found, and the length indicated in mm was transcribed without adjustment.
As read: 2.4 mm
